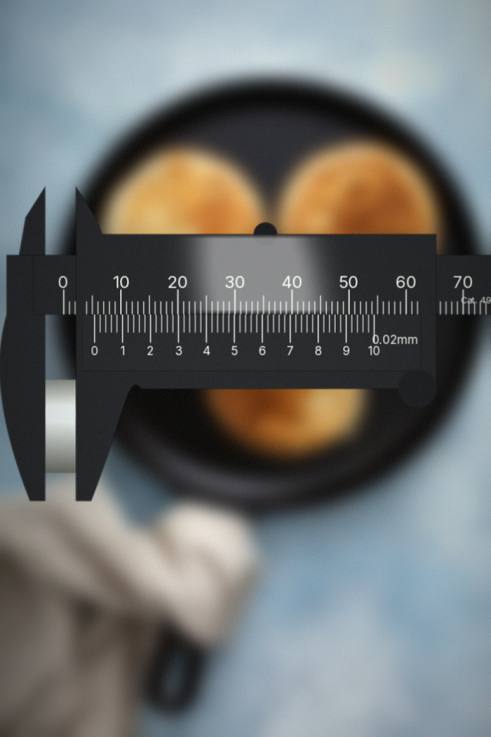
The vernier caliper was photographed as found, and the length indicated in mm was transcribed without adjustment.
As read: 5.4 mm
